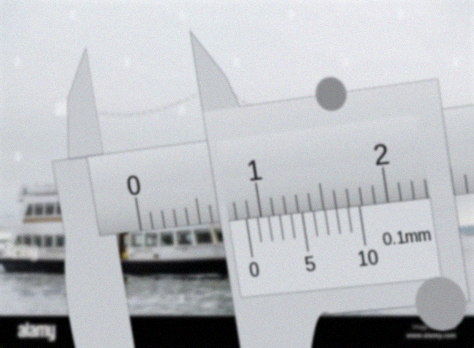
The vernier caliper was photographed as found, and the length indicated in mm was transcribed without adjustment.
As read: 8.8 mm
